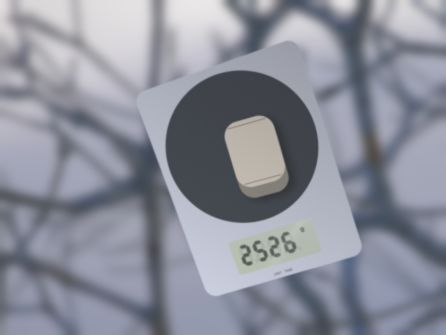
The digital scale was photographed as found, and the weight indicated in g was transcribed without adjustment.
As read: 2526 g
